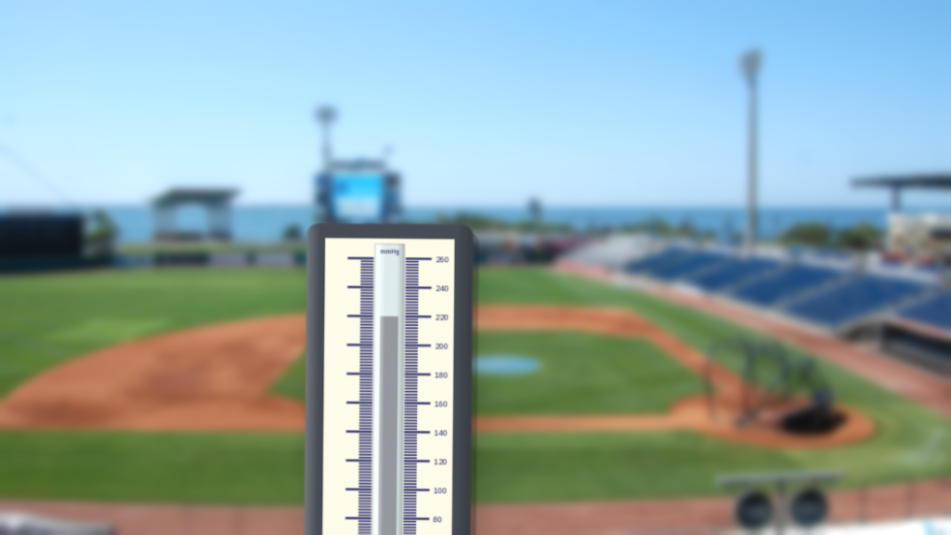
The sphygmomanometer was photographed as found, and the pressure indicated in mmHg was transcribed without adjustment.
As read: 220 mmHg
